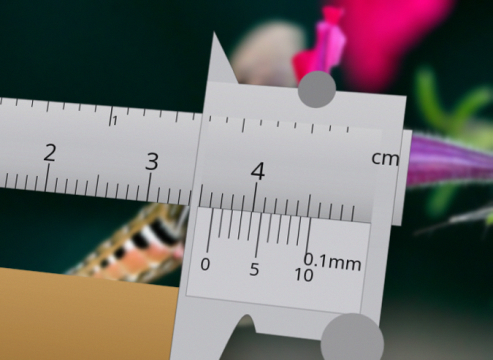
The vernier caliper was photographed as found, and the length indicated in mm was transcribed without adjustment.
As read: 36.3 mm
